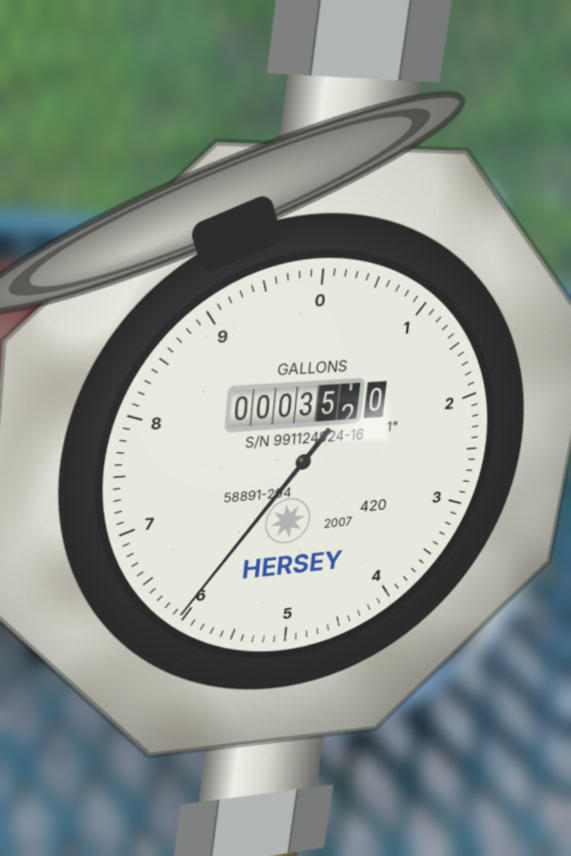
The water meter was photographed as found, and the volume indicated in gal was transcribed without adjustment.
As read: 3516.0 gal
